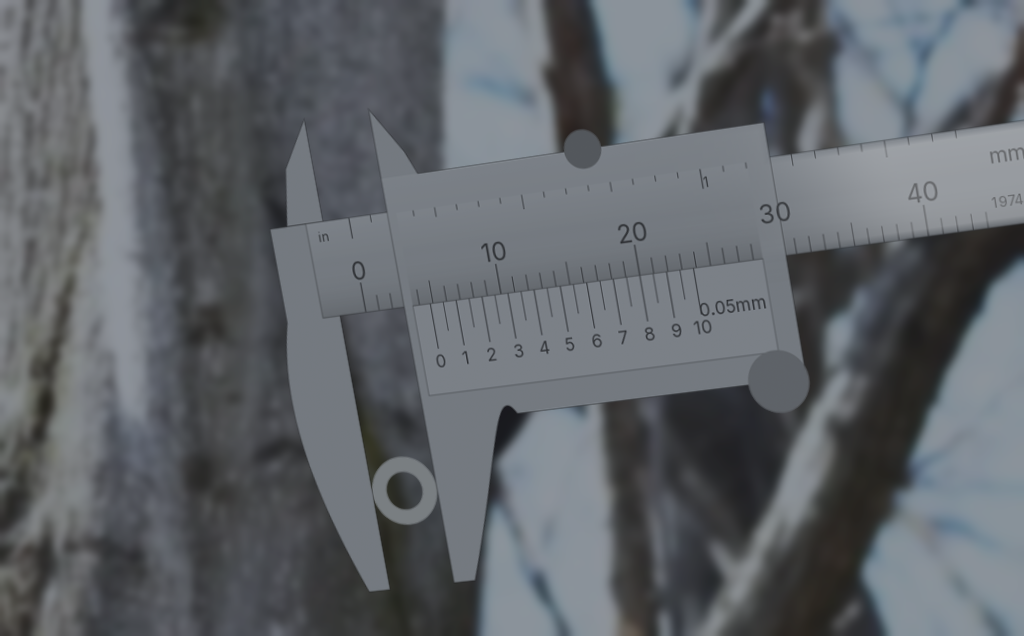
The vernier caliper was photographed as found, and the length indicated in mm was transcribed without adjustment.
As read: 4.8 mm
